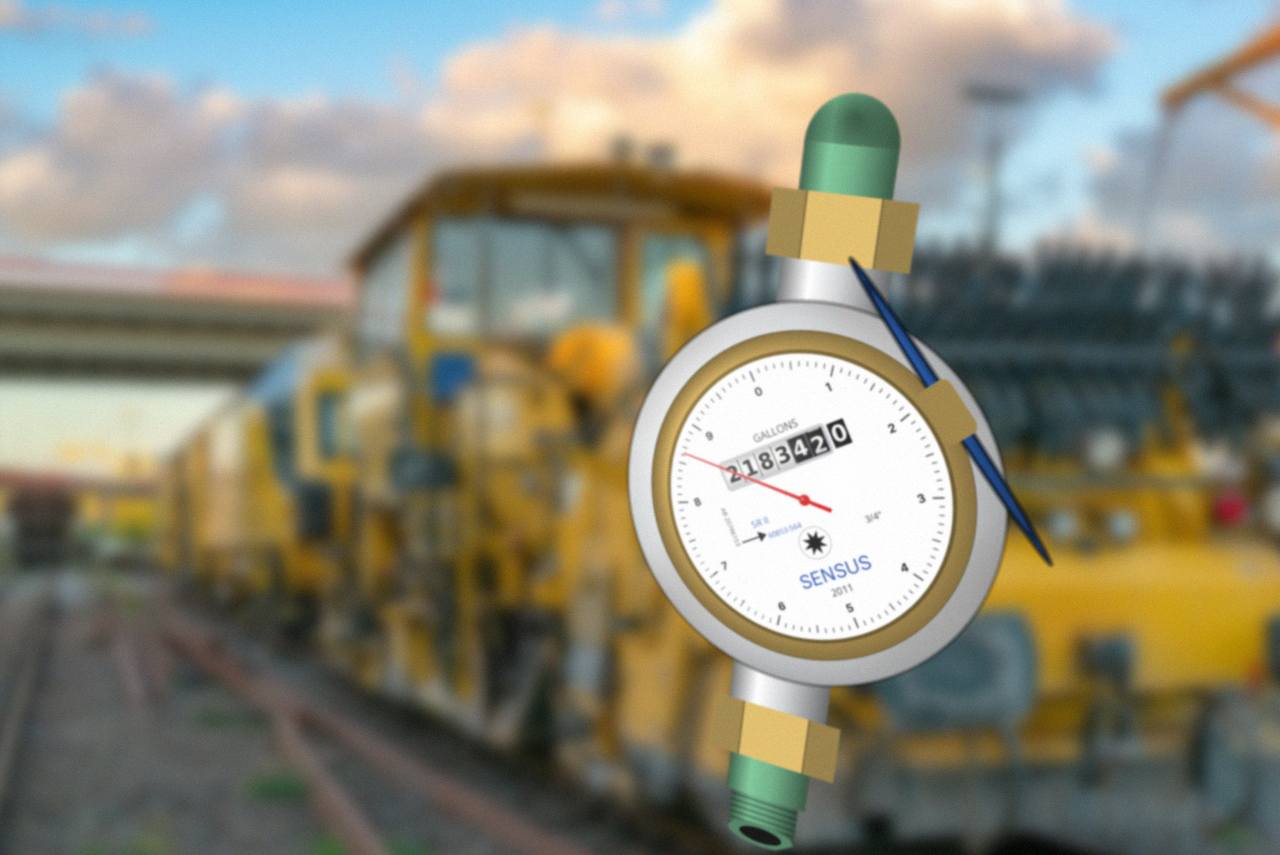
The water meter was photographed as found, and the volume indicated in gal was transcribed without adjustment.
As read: 2183418.6 gal
